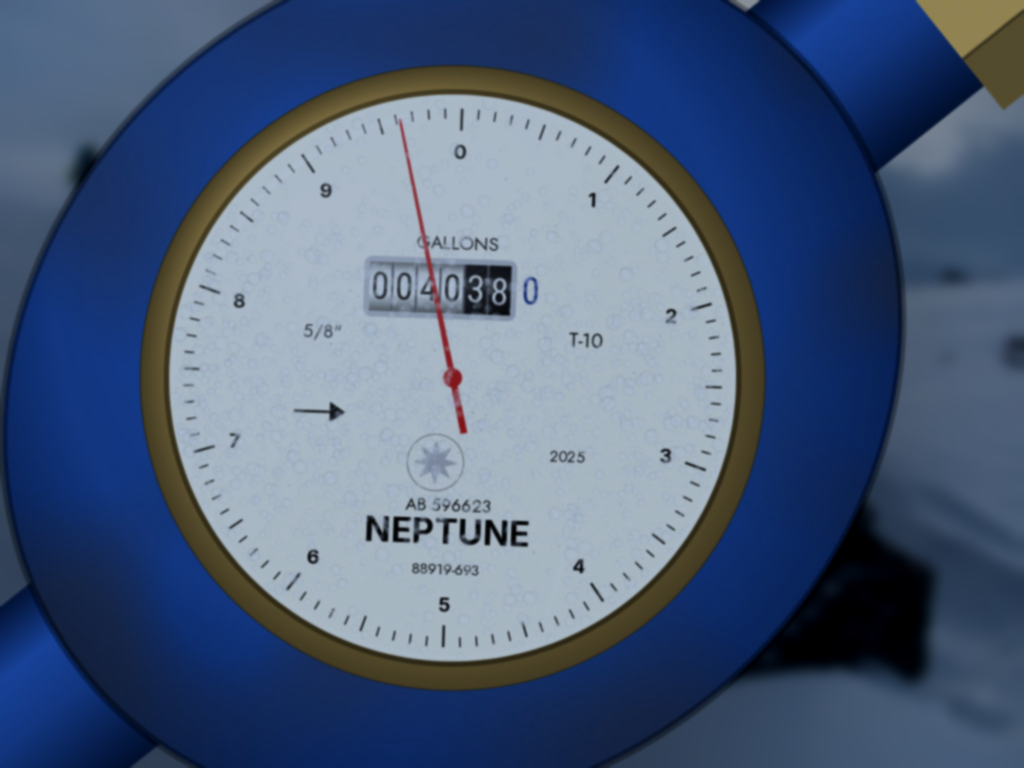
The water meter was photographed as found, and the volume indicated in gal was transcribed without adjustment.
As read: 40379.6 gal
